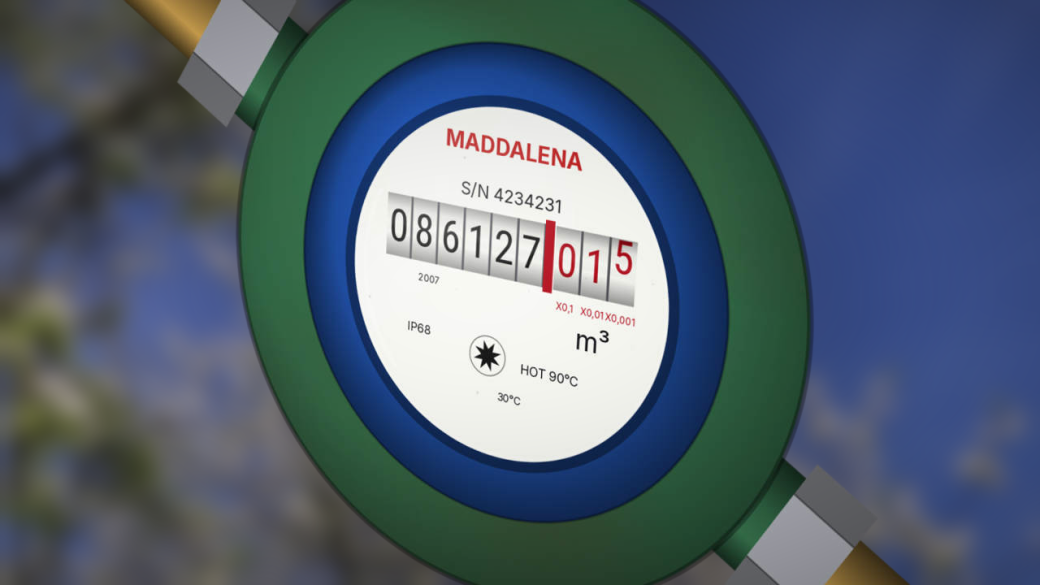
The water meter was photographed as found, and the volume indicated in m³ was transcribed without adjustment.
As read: 86127.015 m³
